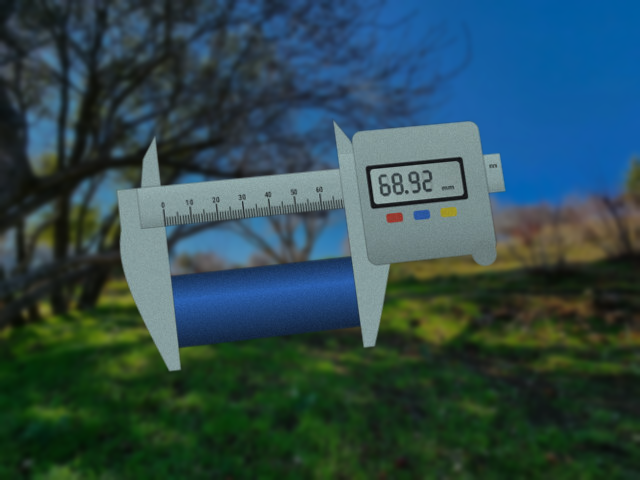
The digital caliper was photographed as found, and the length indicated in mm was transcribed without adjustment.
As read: 68.92 mm
